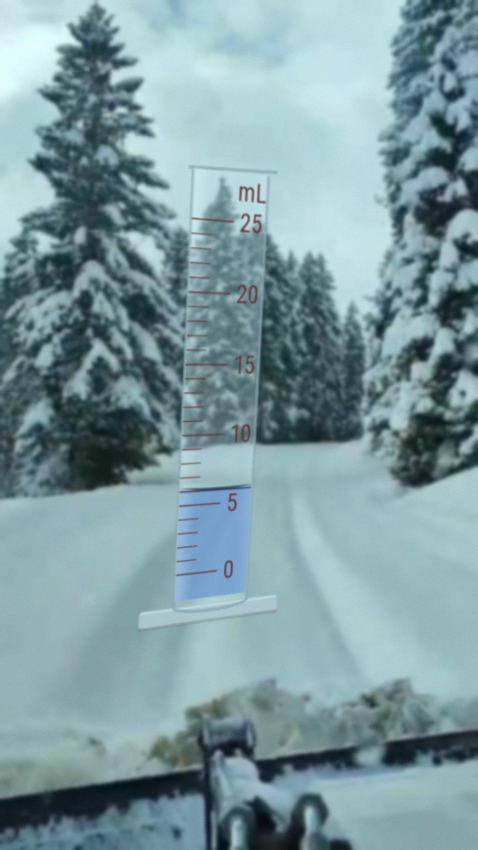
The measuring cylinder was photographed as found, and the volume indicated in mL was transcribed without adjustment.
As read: 6 mL
